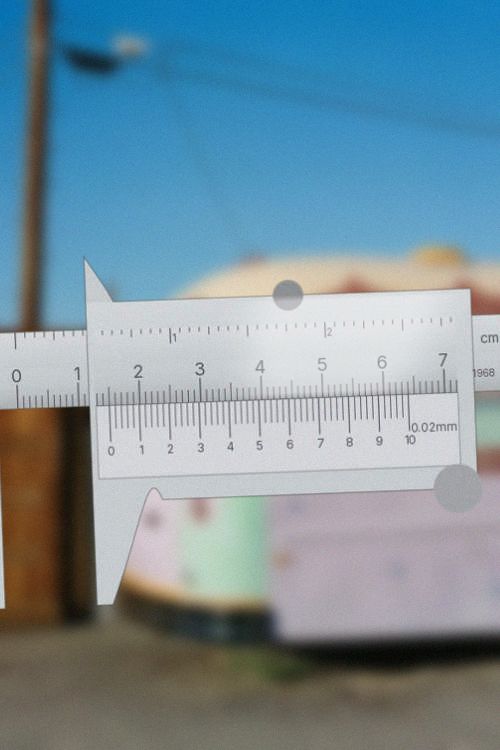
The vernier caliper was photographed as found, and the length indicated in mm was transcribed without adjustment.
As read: 15.0 mm
